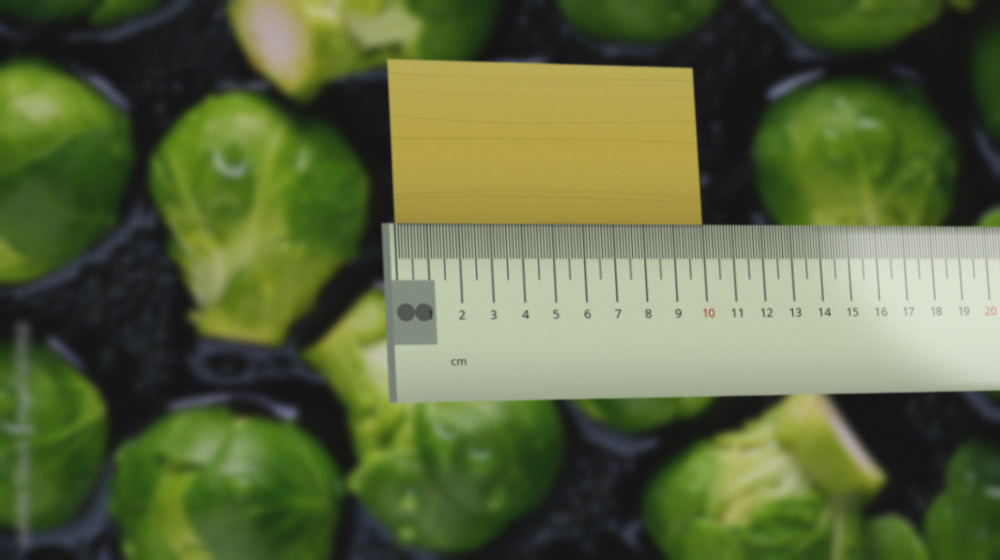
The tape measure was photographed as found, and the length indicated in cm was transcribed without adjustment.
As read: 10 cm
